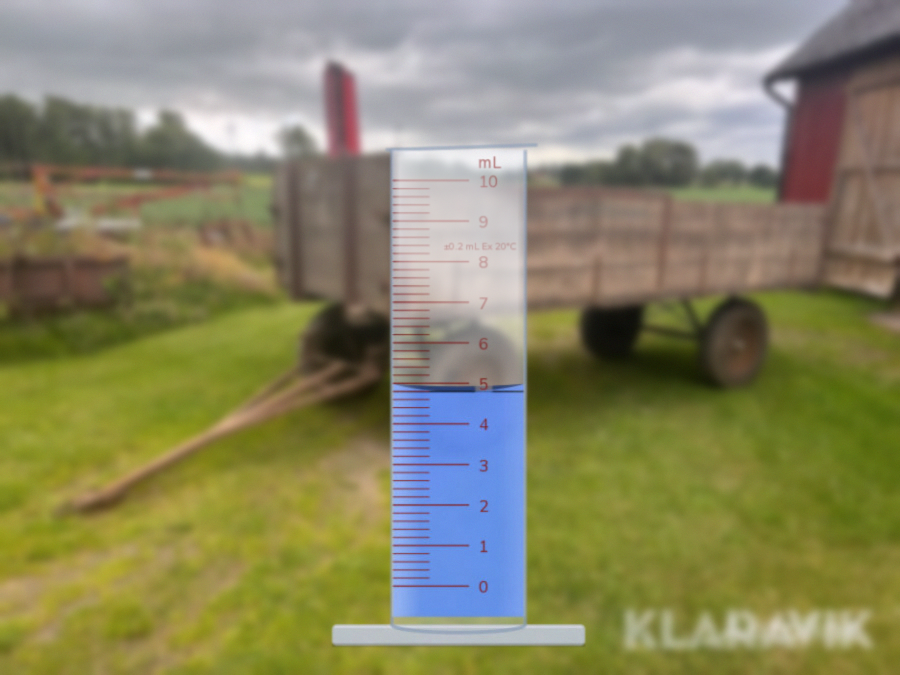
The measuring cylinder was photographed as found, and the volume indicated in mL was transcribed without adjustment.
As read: 4.8 mL
